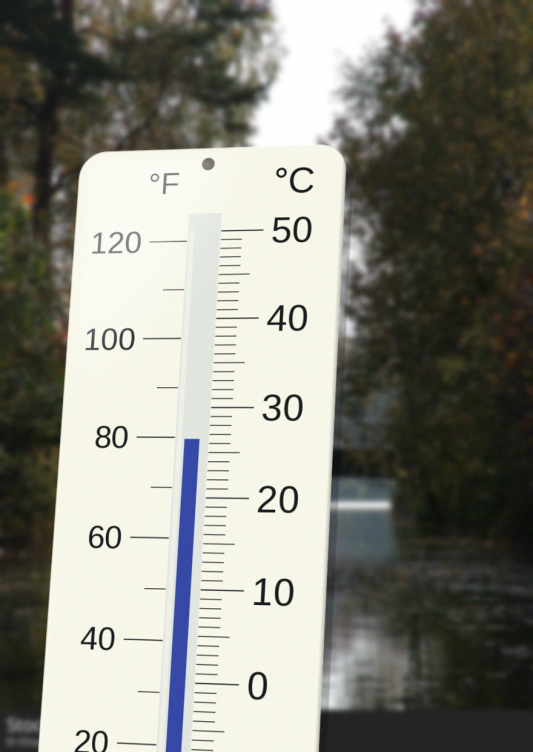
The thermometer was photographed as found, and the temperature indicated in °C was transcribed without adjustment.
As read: 26.5 °C
